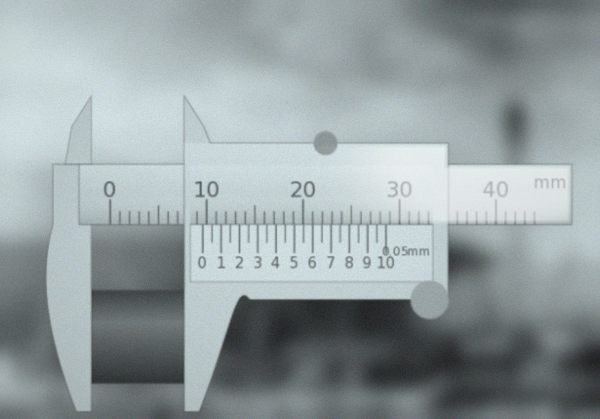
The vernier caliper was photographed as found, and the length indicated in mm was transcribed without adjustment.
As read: 9.6 mm
